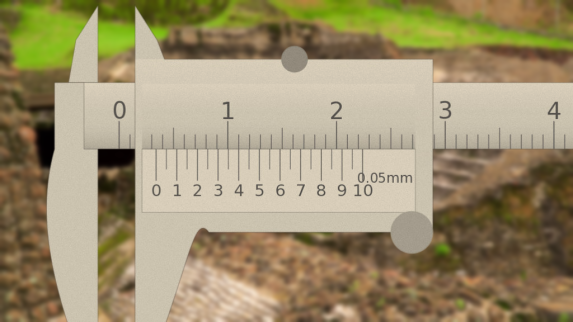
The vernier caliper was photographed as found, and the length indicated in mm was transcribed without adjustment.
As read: 3.4 mm
